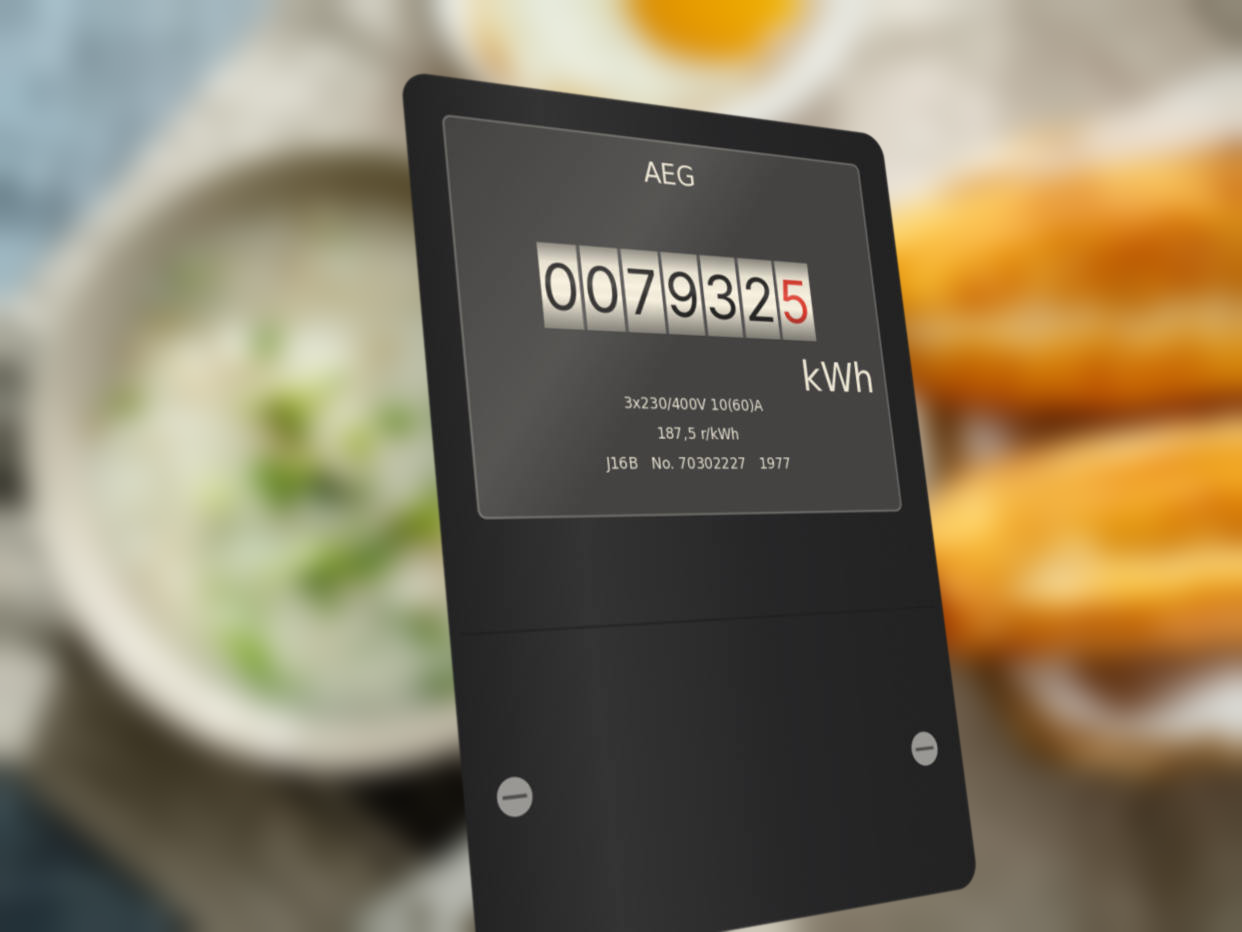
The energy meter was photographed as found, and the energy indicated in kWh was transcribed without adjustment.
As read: 7932.5 kWh
